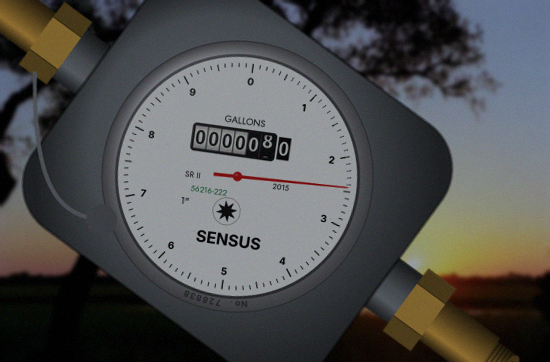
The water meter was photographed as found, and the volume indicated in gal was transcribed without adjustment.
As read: 82.4 gal
